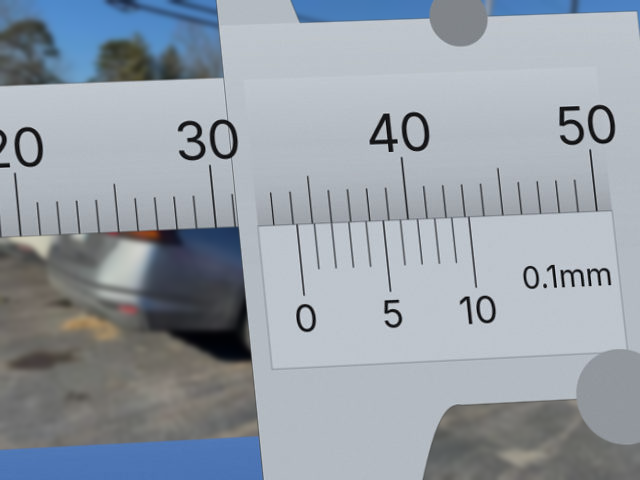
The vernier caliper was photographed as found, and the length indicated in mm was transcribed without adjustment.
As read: 34.2 mm
